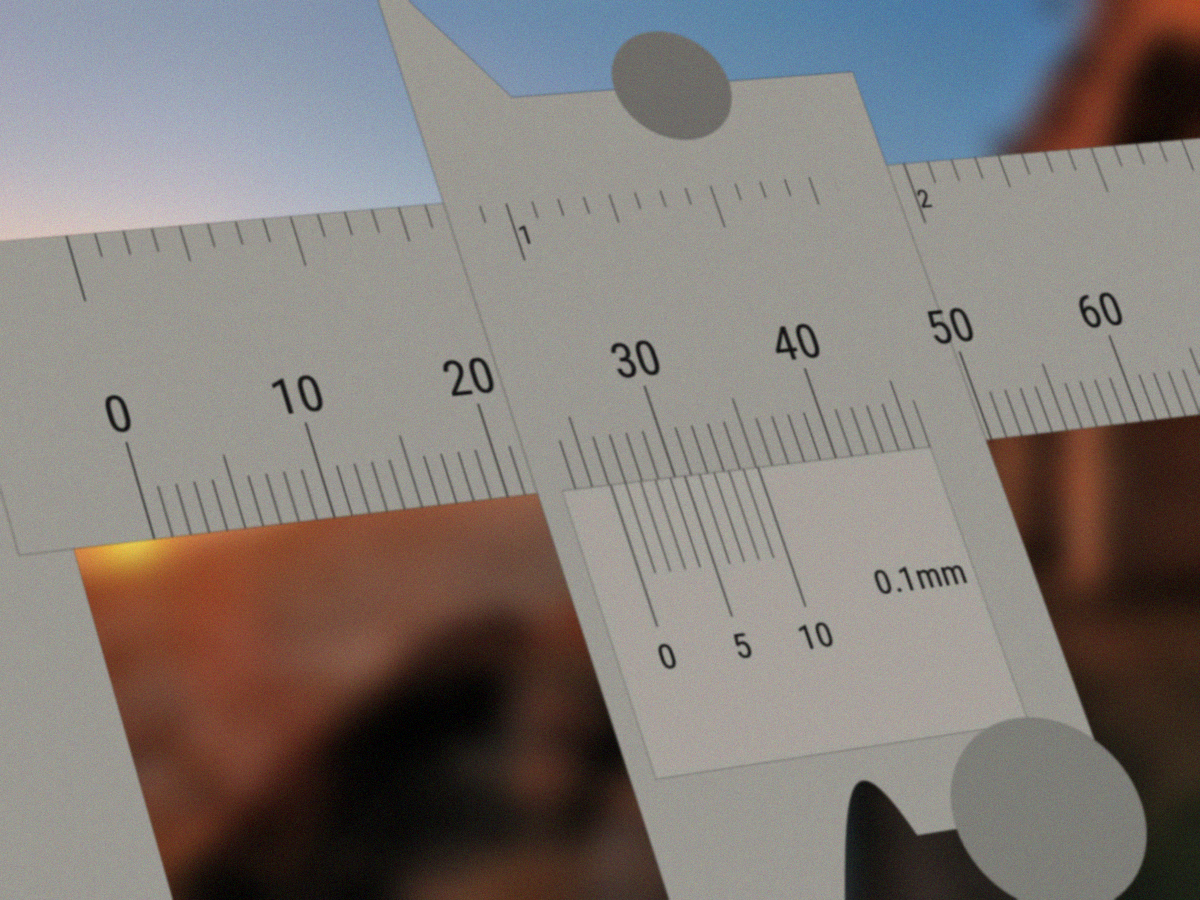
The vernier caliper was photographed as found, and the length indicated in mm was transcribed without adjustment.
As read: 26.1 mm
